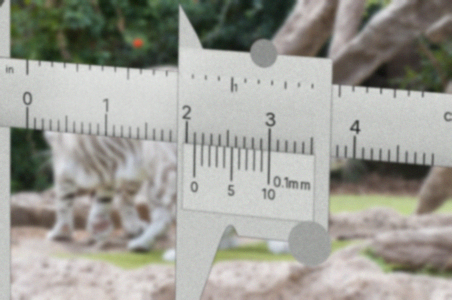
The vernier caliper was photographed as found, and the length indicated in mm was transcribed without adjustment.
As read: 21.0 mm
